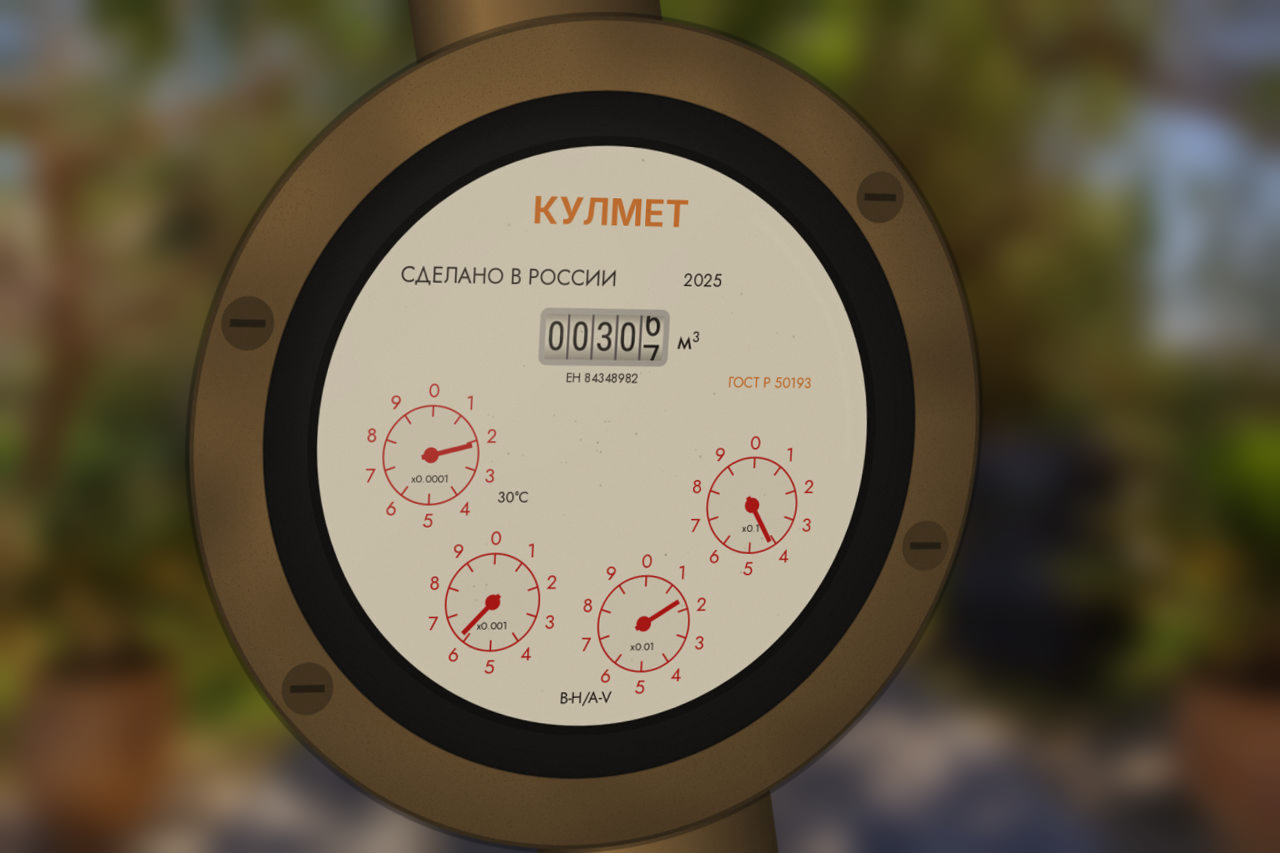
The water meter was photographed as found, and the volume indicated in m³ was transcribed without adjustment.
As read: 306.4162 m³
